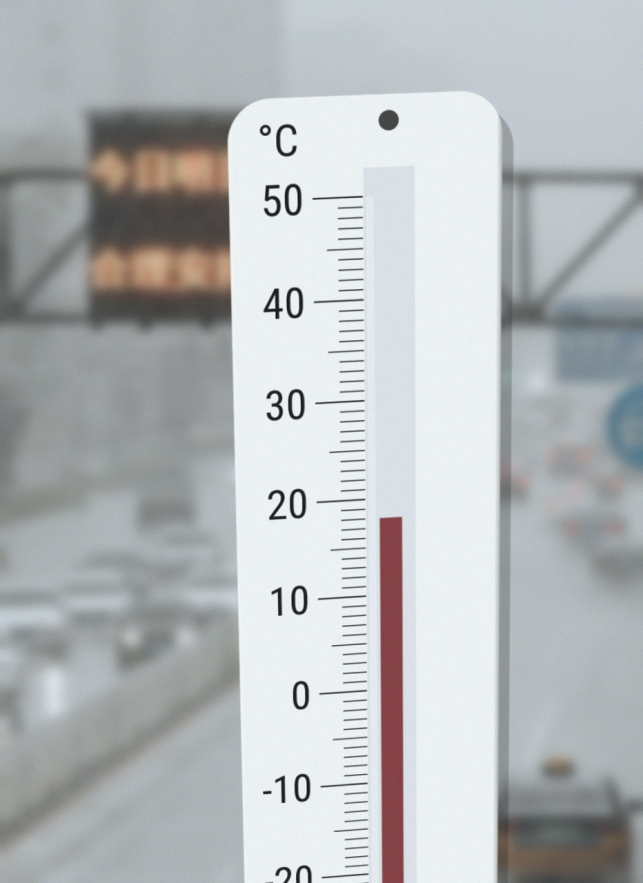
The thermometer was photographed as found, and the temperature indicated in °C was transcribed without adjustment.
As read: 18 °C
